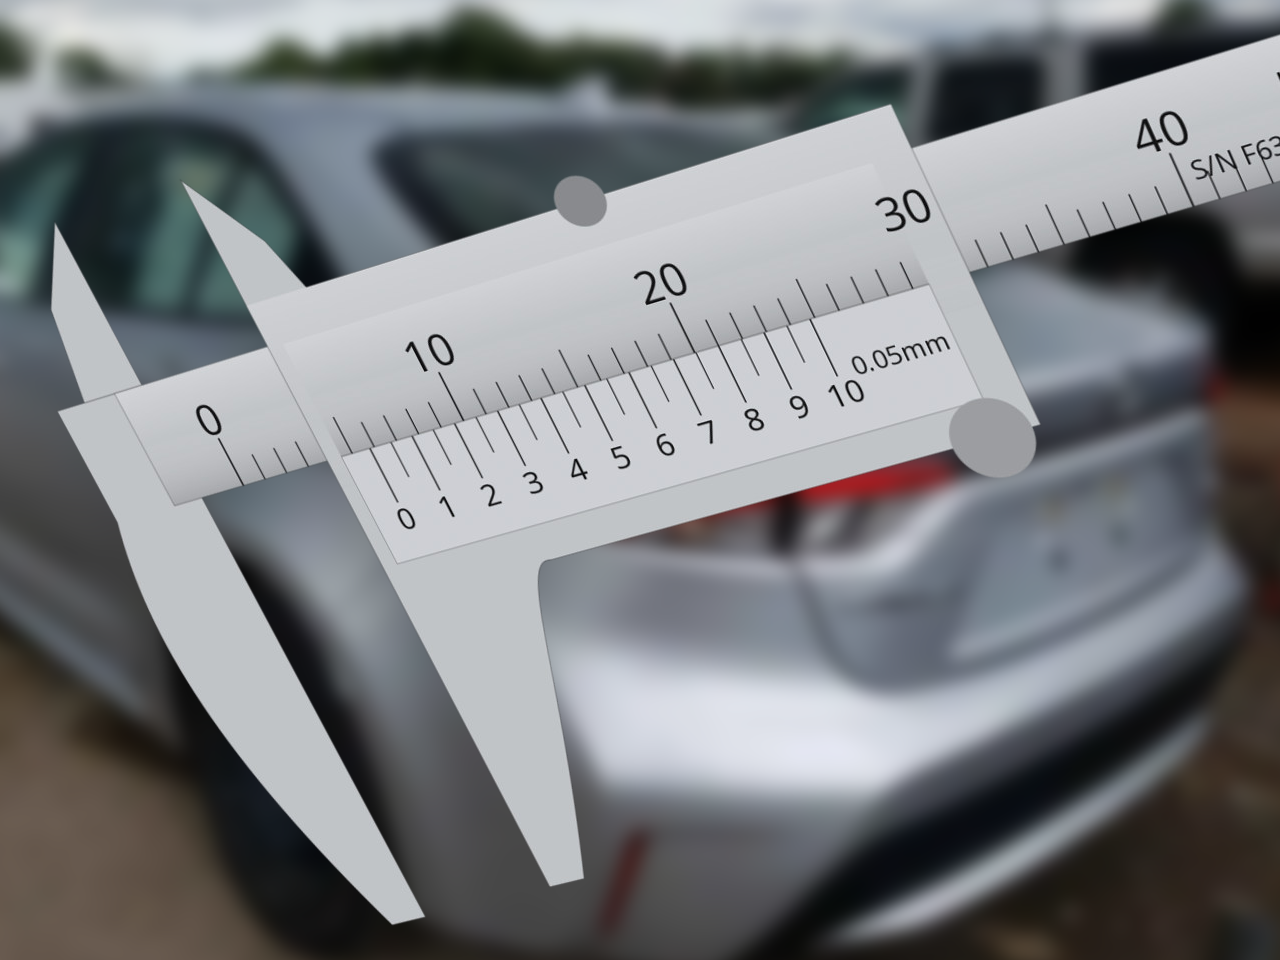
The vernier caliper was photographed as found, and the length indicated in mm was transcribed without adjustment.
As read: 5.8 mm
